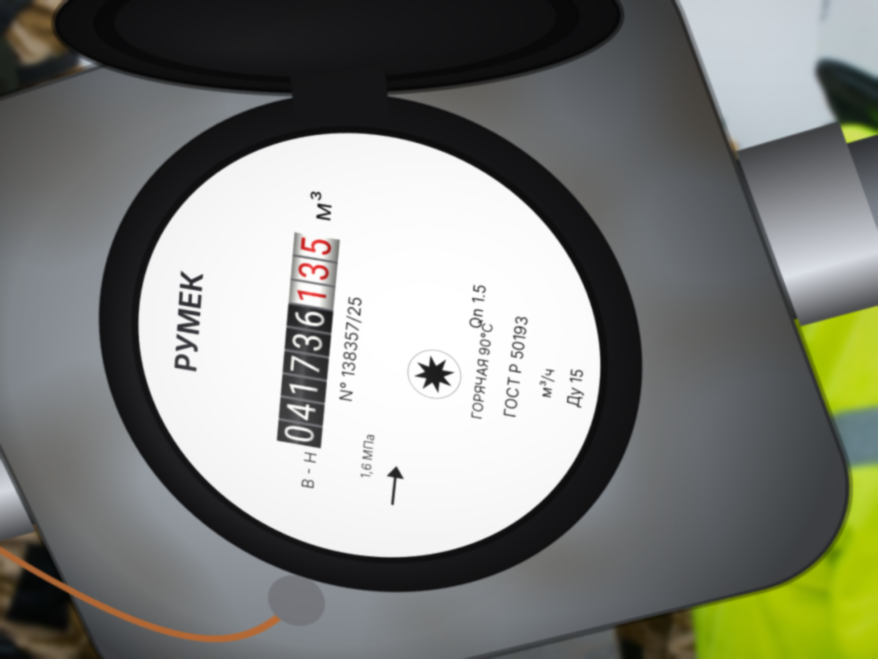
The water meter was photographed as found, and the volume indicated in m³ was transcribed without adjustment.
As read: 41736.135 m³
